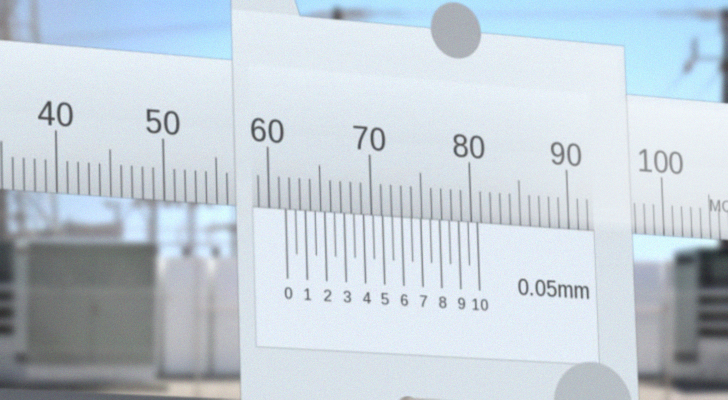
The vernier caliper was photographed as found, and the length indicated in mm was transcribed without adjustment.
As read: 61.6 mm
